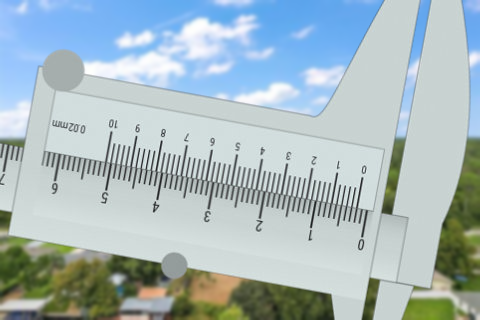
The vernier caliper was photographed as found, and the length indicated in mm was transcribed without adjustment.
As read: 2.0 mm
